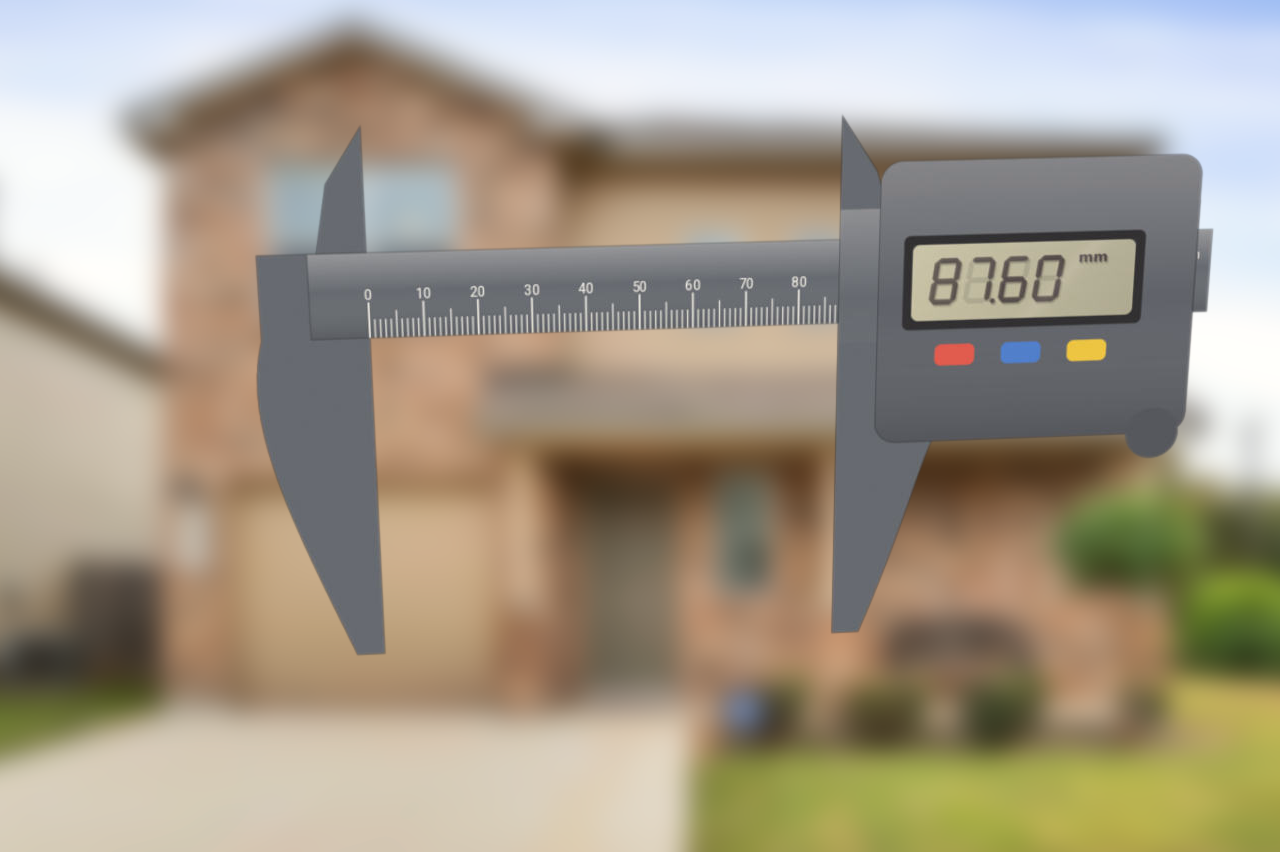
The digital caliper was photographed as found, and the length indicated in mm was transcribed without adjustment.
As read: 87.60 mm
